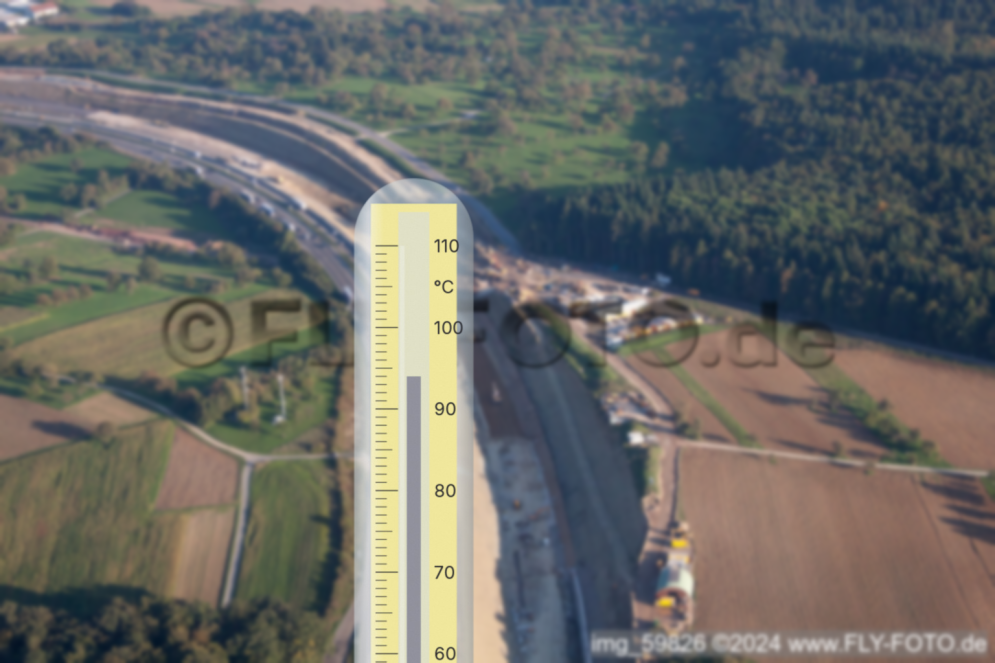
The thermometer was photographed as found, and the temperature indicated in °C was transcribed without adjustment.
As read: 94 °C
